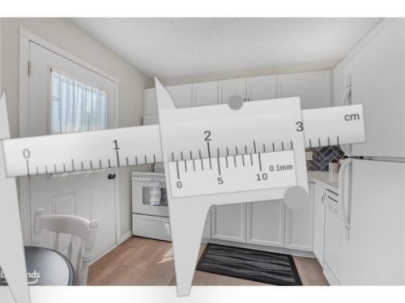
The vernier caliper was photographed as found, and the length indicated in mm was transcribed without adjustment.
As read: 16.4 mm
